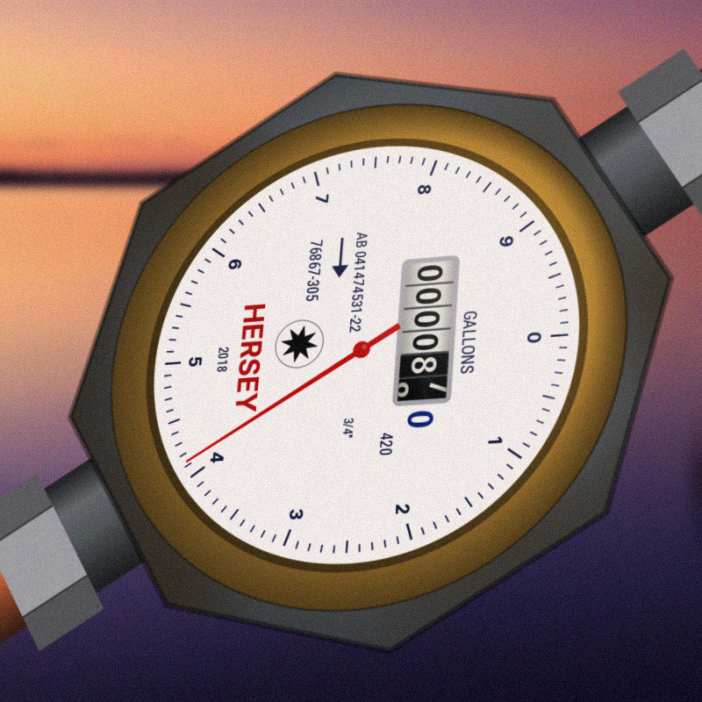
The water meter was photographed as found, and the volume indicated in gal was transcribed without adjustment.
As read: 874.1 gal
